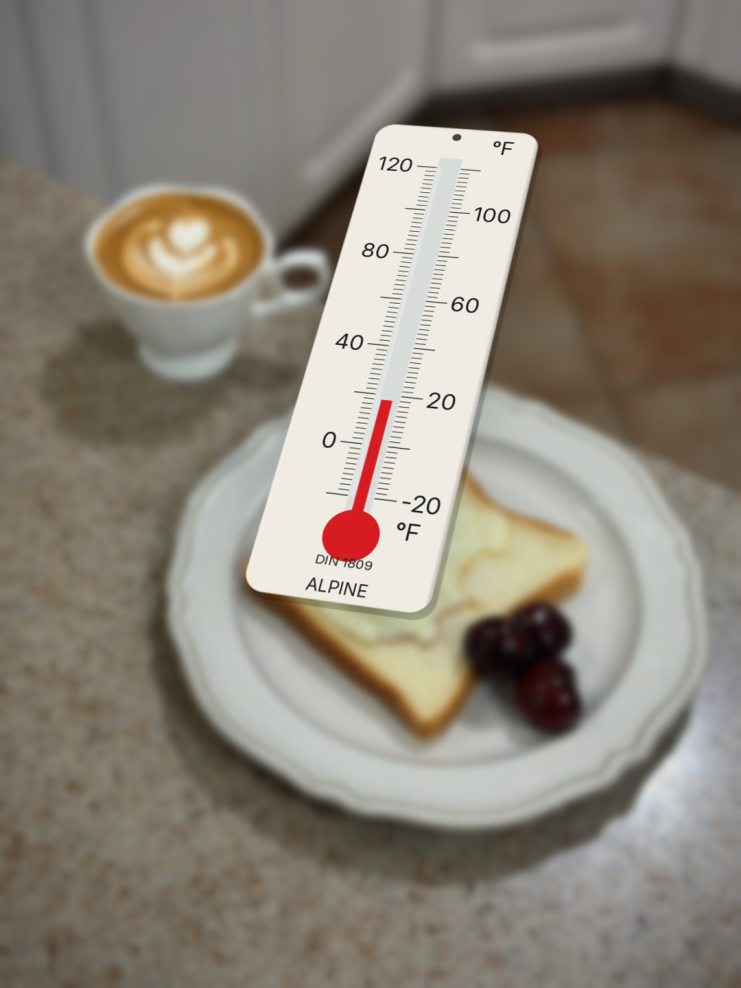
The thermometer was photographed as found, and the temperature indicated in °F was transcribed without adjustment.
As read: 18 °F
